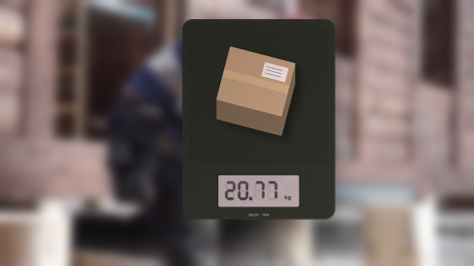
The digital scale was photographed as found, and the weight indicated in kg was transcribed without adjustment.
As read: 20.77 kg
